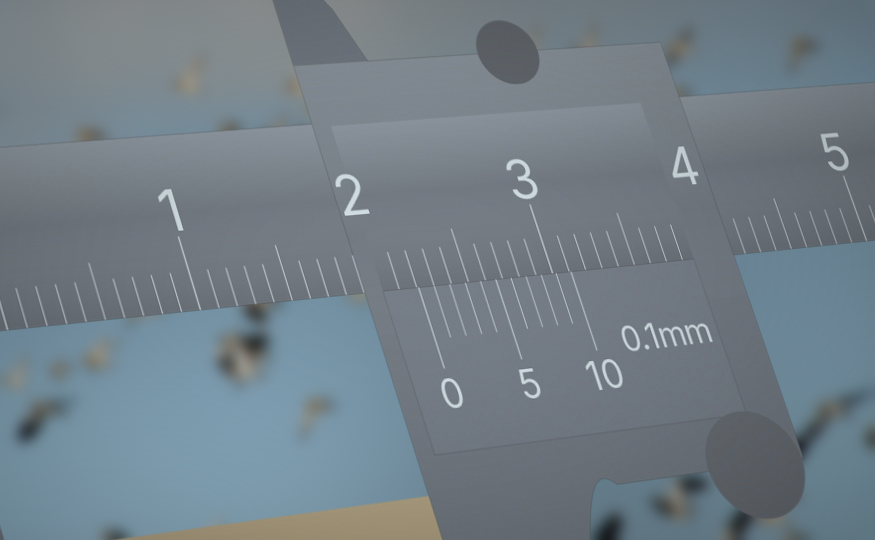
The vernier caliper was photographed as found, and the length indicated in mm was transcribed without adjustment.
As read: 22.1 mm
